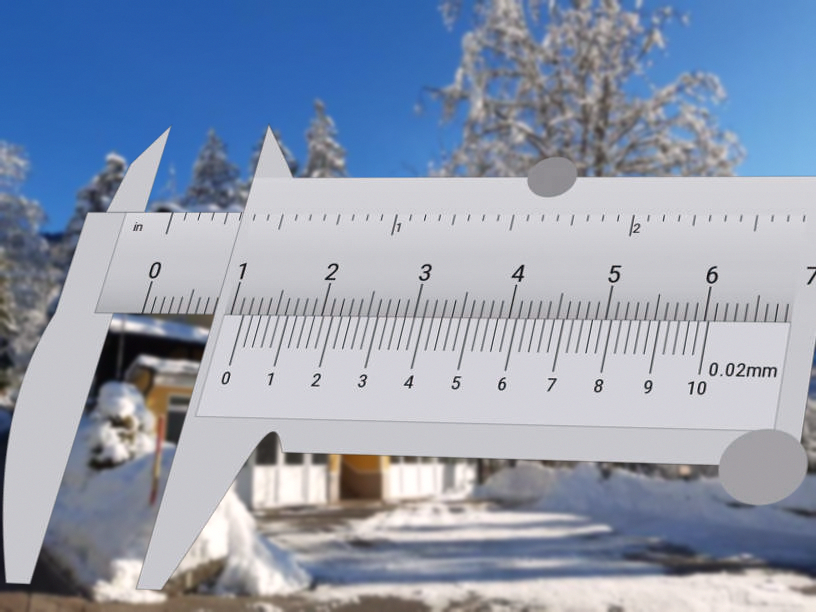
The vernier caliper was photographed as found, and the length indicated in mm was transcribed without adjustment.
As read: 11.4 mm
